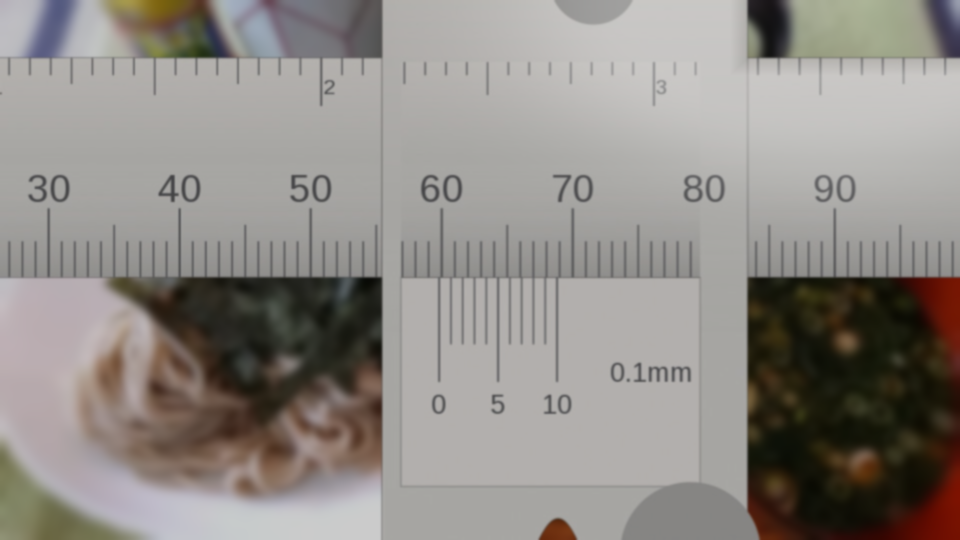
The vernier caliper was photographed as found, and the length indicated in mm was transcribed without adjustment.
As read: 59.8 mm
